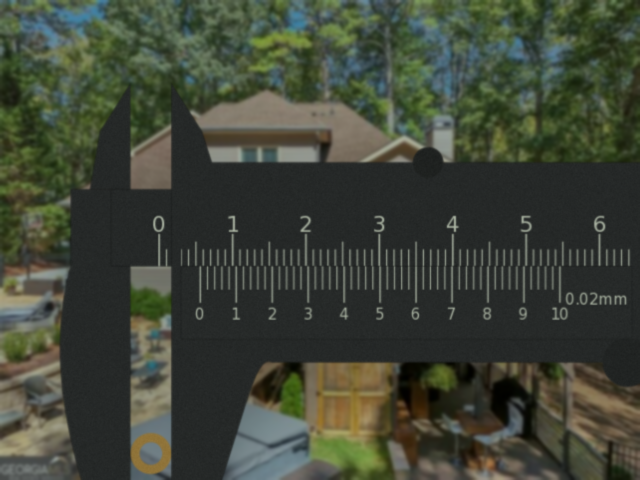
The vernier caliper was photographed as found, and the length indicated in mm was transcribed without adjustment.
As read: 5.6 mm
